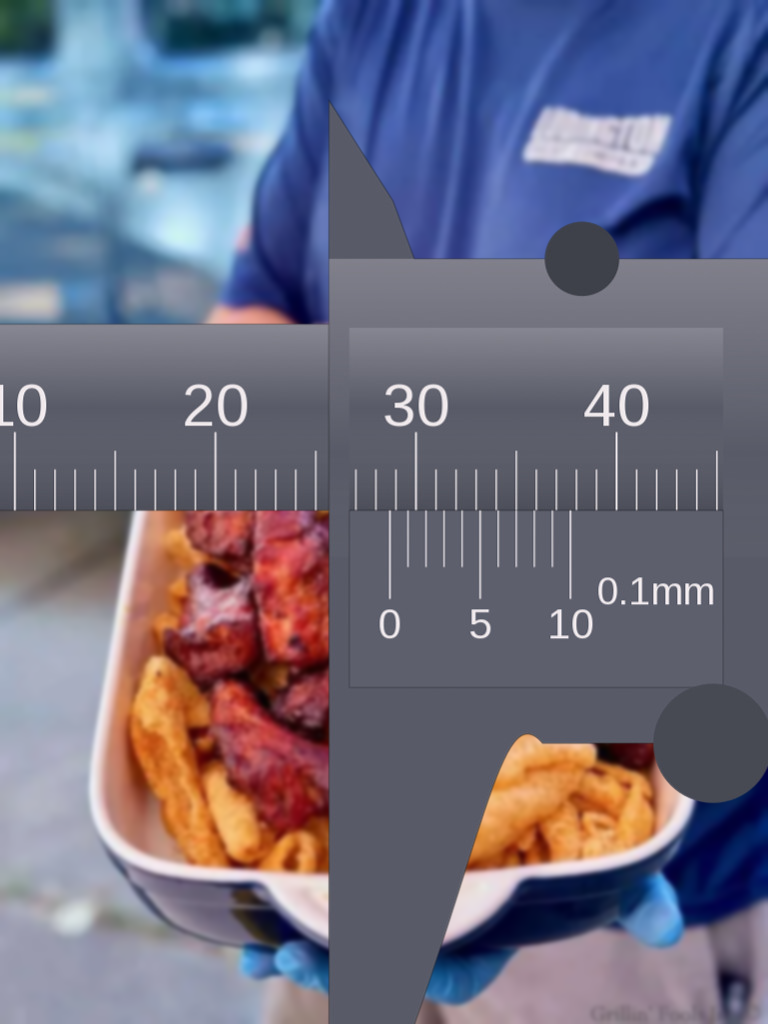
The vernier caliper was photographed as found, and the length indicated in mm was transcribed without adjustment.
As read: 28.7 mm
